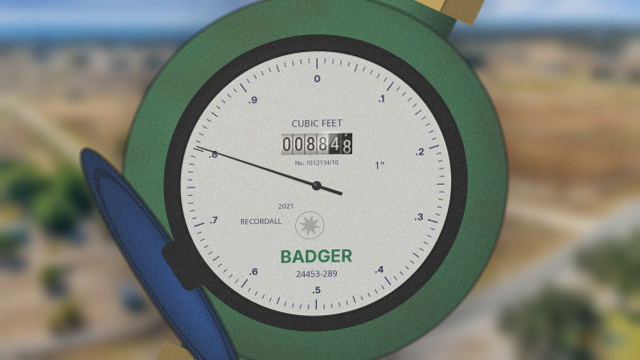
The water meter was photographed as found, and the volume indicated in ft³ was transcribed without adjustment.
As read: 8847.80 ft³
